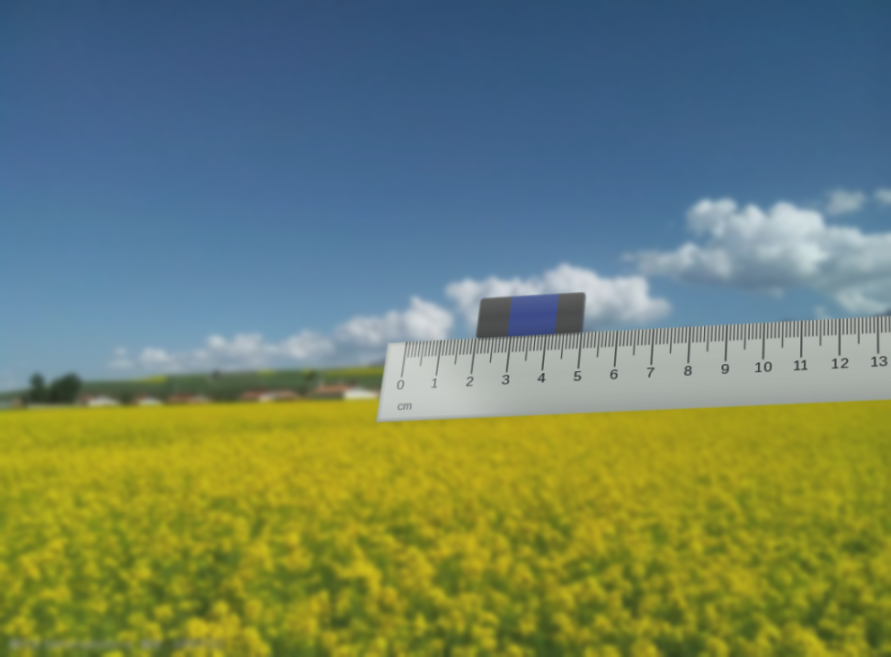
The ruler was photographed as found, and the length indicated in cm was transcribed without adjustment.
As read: 3 cm
